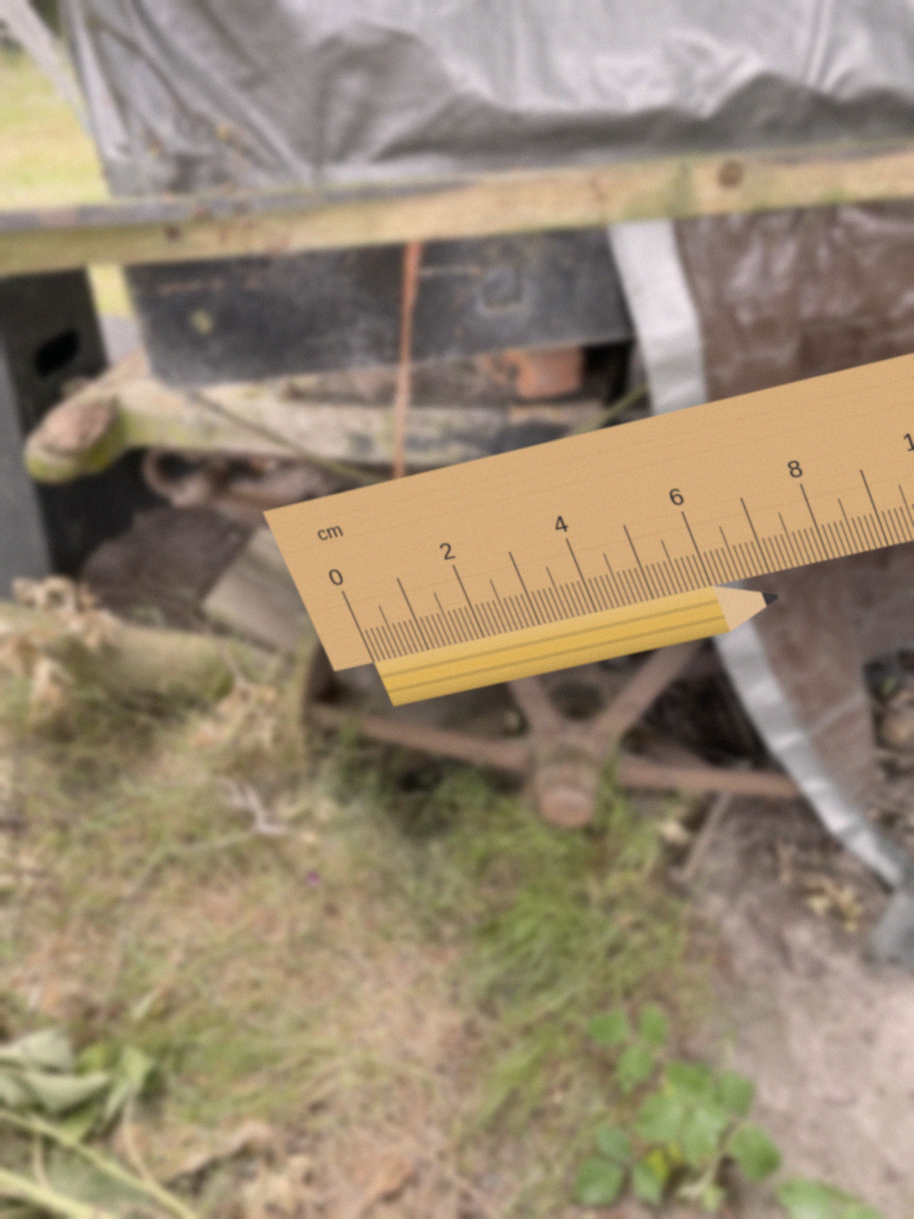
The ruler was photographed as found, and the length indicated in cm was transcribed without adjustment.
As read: 7 cm
